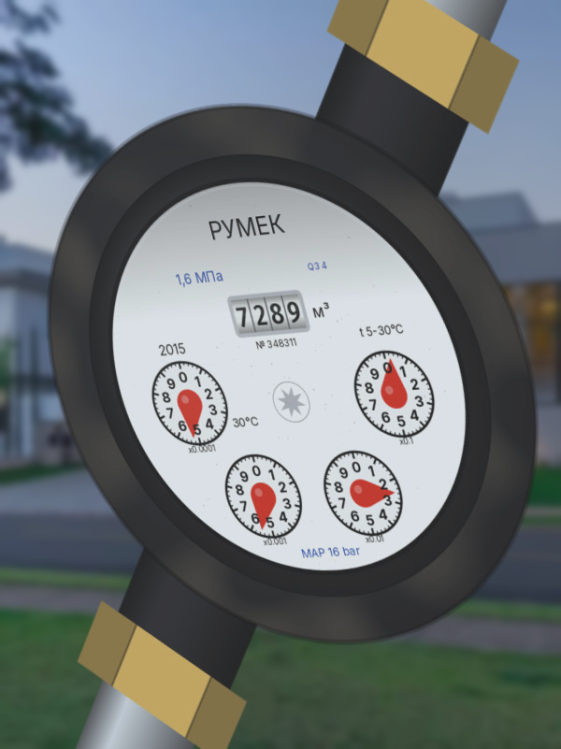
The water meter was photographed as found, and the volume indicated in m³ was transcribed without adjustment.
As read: 7289.0255 m³
